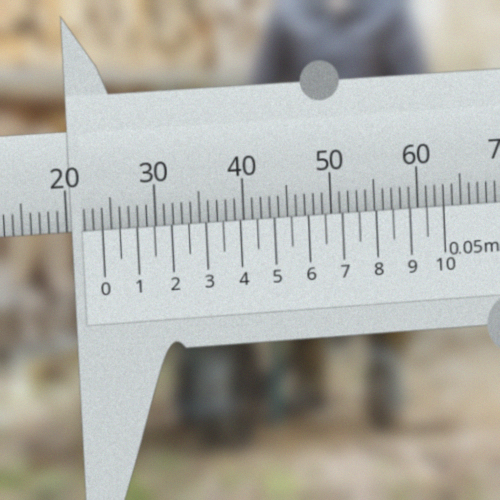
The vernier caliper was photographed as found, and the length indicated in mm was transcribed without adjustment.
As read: 24.0 mm
